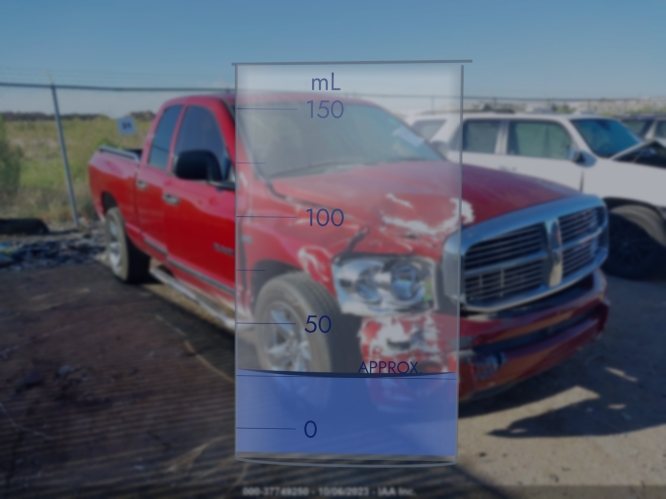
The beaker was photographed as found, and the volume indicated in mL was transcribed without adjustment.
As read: 25 mL
